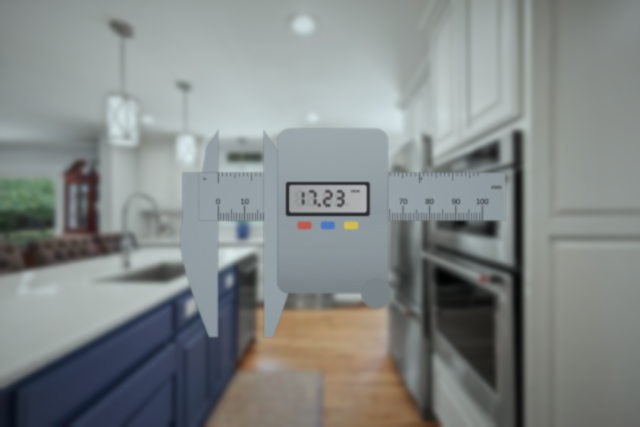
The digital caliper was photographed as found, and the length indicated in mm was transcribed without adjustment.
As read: 17.23 mm
